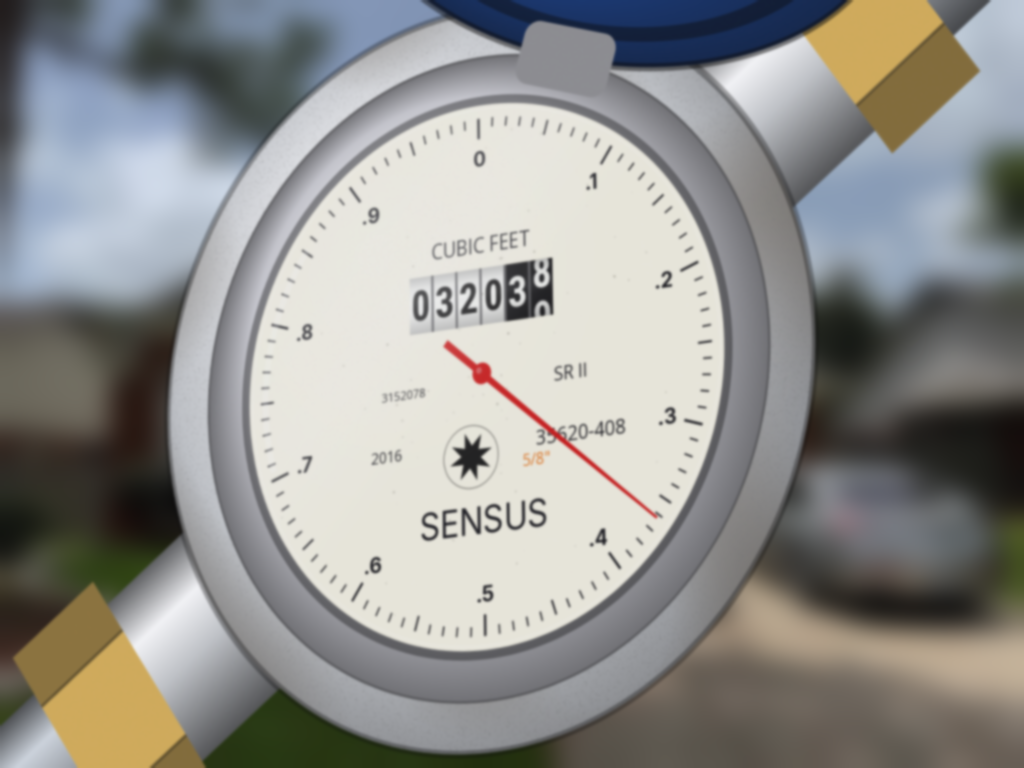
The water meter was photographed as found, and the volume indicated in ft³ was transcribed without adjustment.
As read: 32038.36 ft³
